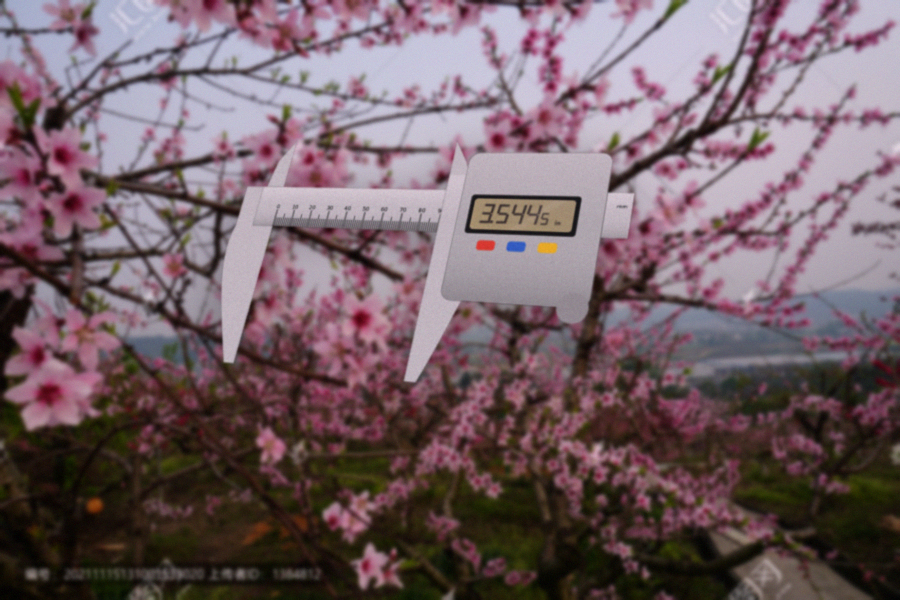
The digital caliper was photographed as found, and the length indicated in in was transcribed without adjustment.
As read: 3.5445 in
